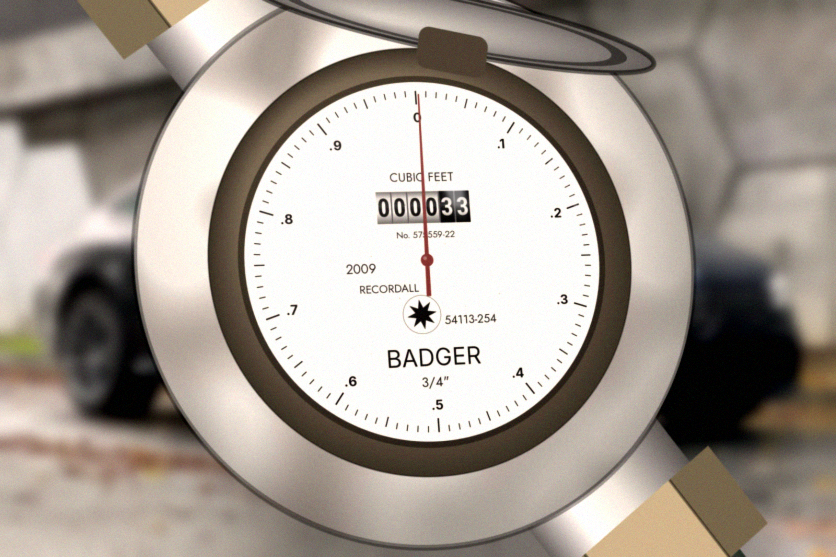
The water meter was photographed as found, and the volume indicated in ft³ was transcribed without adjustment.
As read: 33.00 ft³
